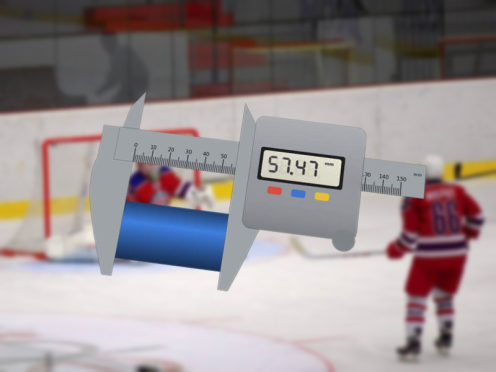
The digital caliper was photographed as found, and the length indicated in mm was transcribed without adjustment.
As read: 57.47 mm
